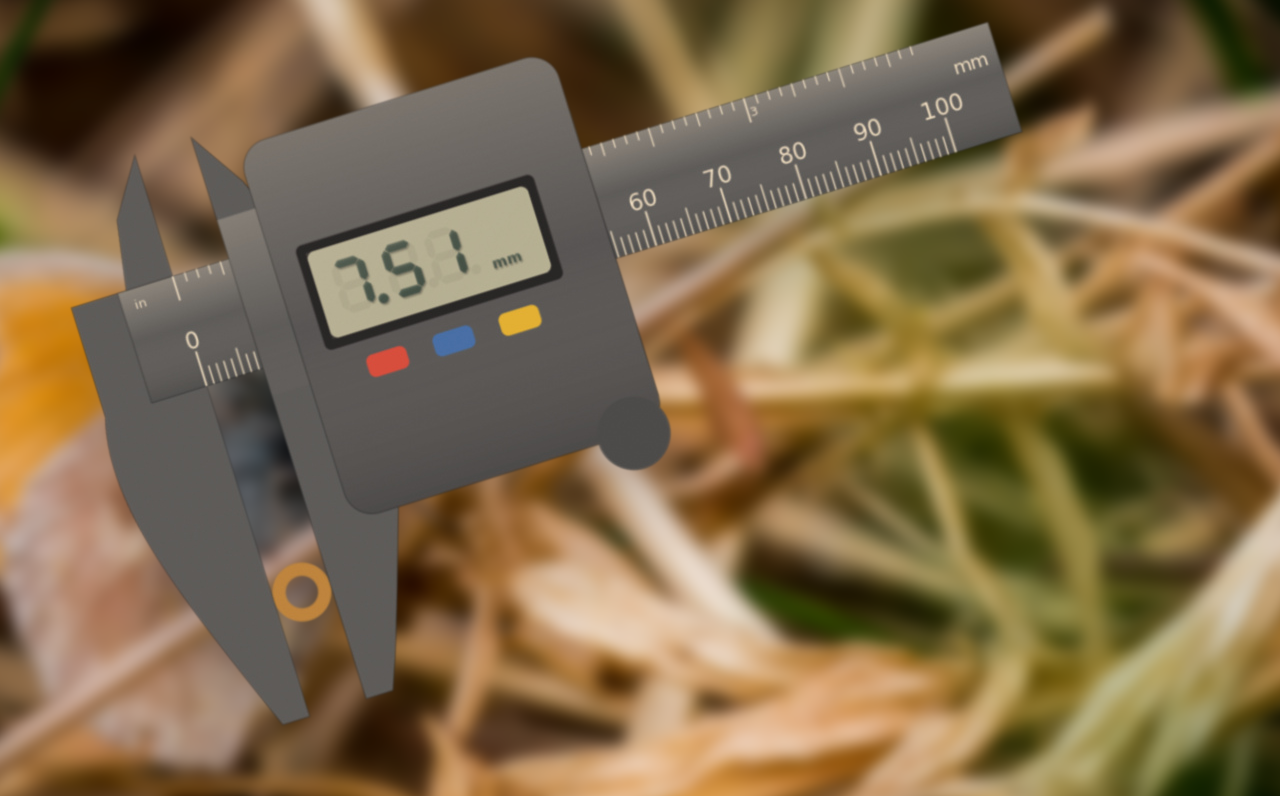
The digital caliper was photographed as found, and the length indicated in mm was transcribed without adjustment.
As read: 7.51 mm
